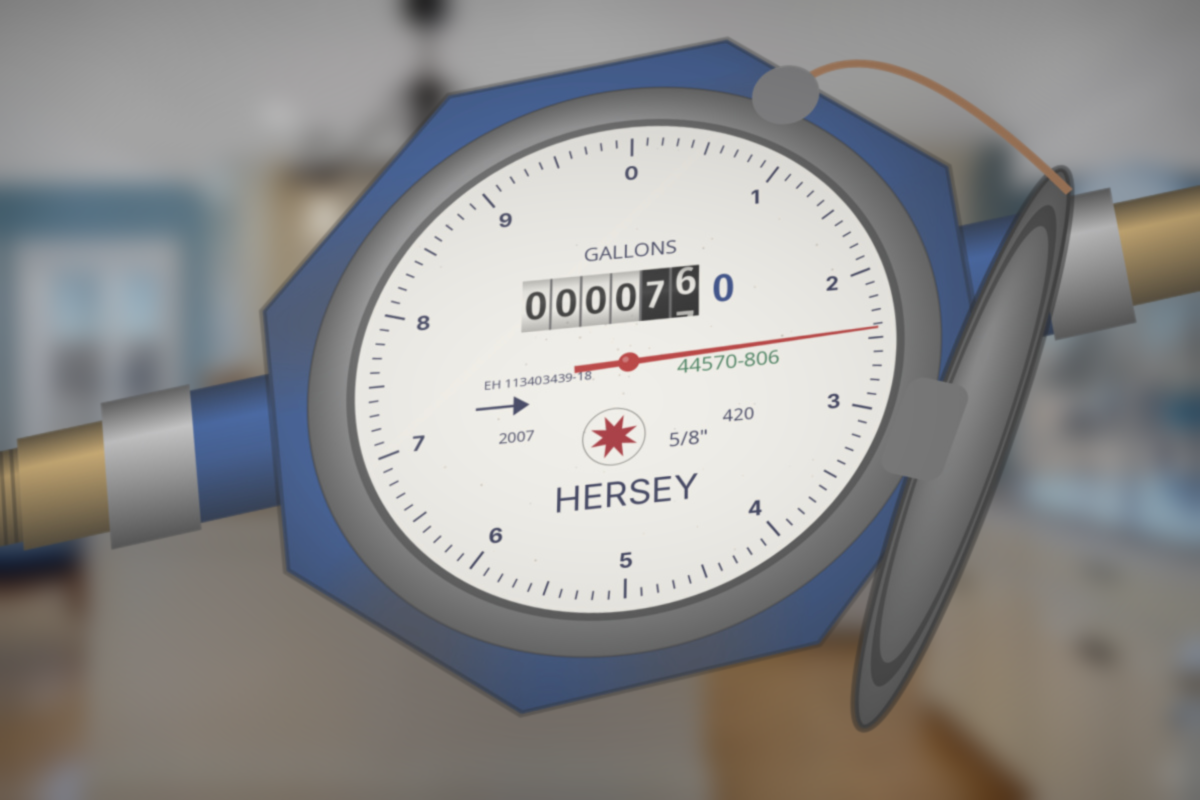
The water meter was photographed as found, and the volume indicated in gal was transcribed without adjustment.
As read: 762.4 gal
